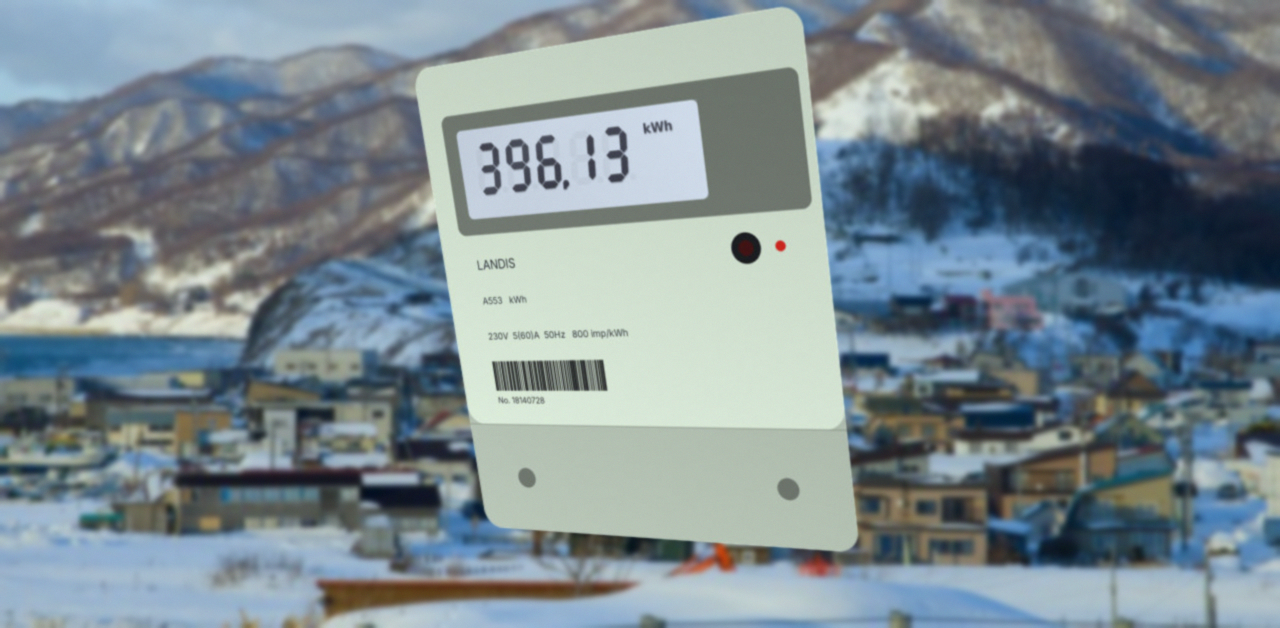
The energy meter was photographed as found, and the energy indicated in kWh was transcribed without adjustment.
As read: 396.13 kWh
